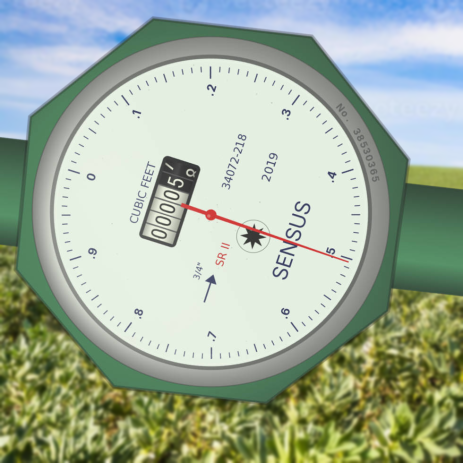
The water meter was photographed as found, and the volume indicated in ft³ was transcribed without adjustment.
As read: 57.50 ft³
